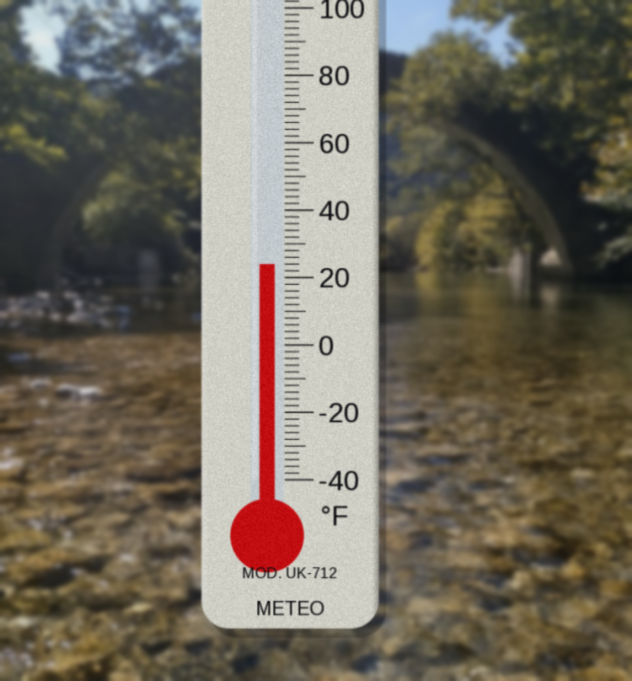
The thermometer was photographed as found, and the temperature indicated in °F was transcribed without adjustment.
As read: 24 °F
